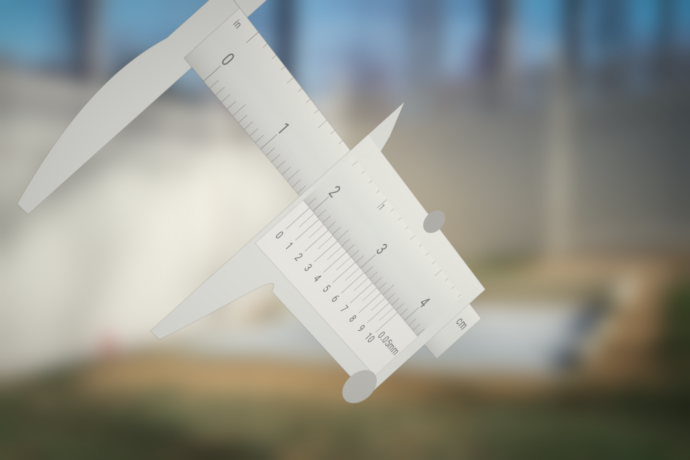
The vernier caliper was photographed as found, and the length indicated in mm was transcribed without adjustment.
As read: 19.4 mm
